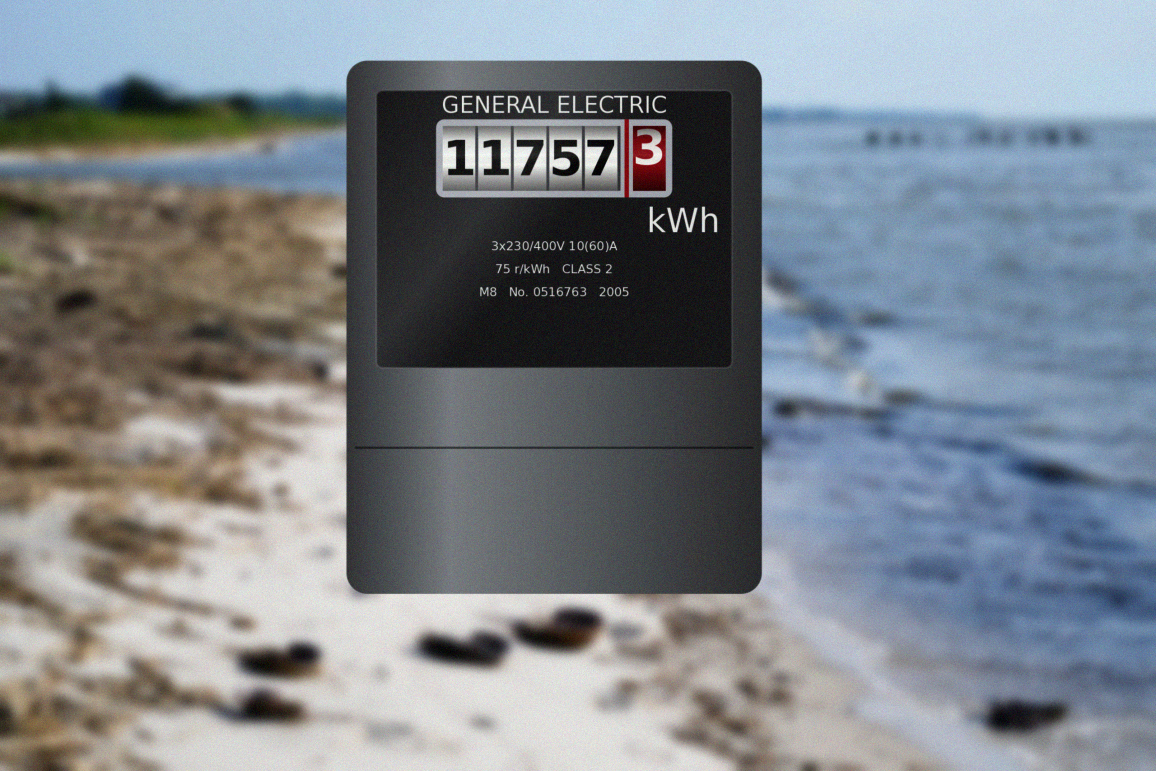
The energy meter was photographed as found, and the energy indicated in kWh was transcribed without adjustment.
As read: 11757.3 kWh
